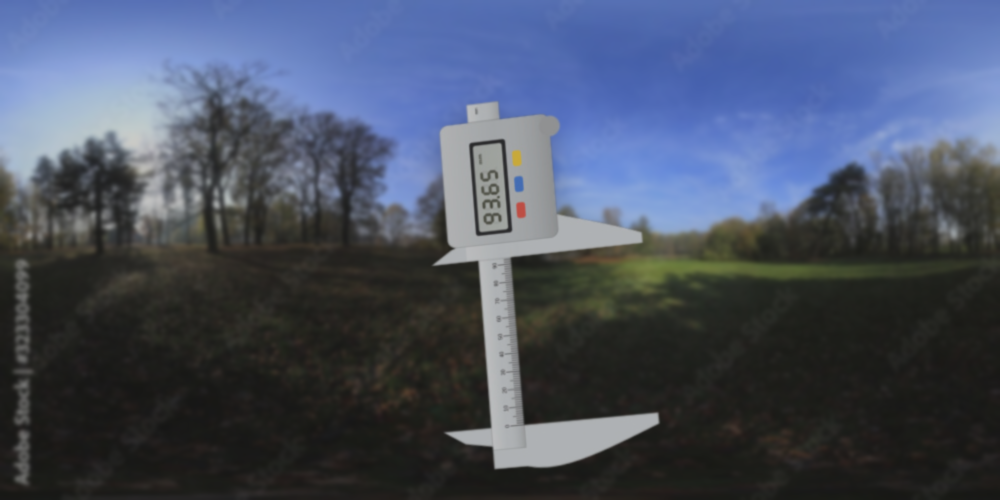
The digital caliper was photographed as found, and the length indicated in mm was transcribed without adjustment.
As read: 93.65 mm
